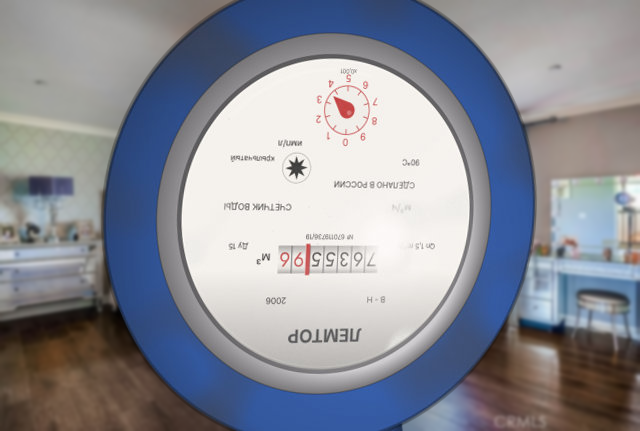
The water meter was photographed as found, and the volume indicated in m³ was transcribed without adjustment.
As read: 76355.963 m³
